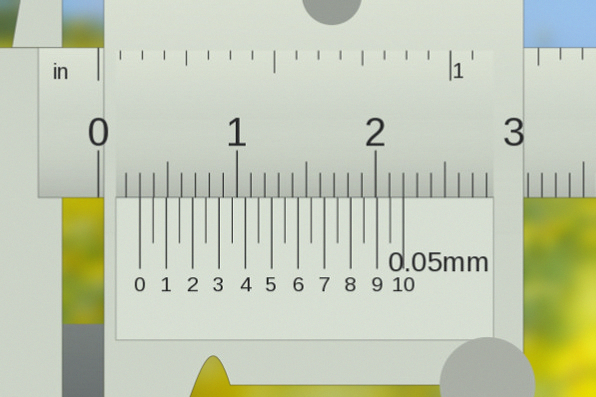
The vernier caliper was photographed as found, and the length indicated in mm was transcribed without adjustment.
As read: 3.0 mm
